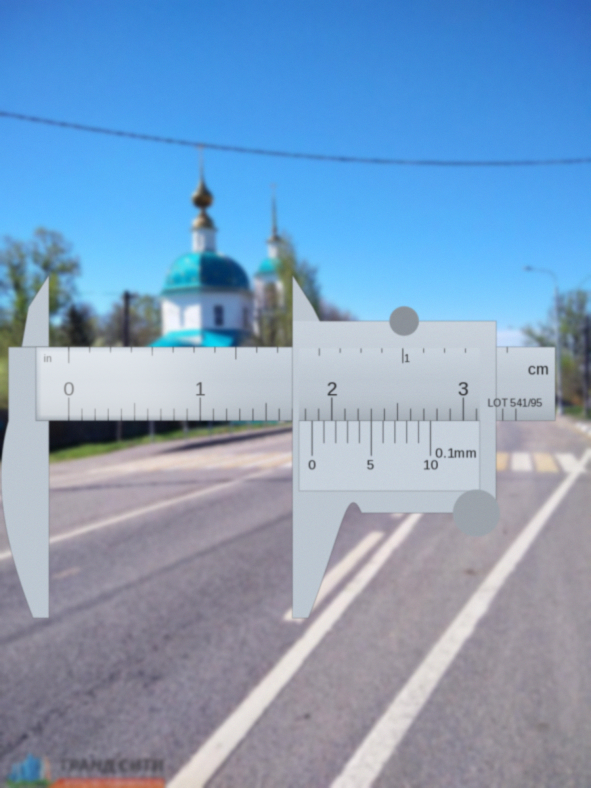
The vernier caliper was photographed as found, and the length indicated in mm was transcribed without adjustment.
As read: 18.5 mm
